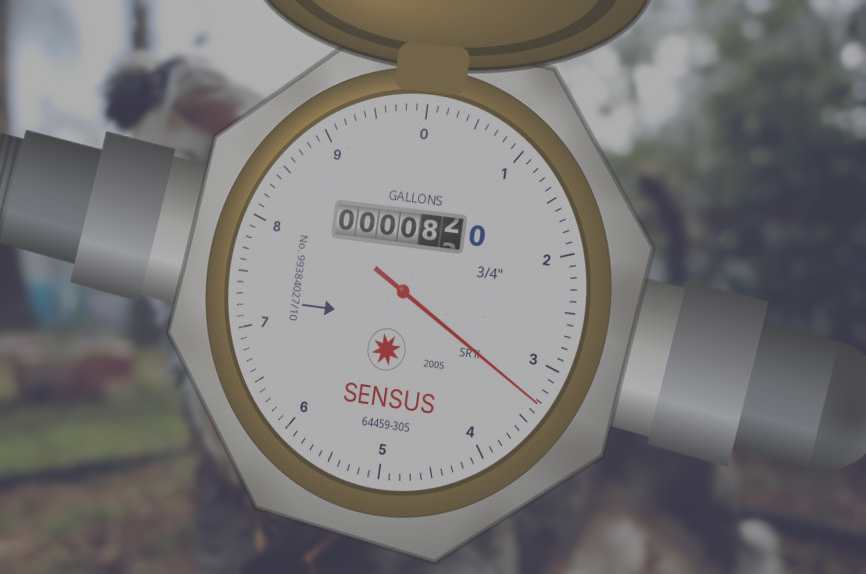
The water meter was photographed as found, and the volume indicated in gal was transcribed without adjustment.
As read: 823.3 gal
